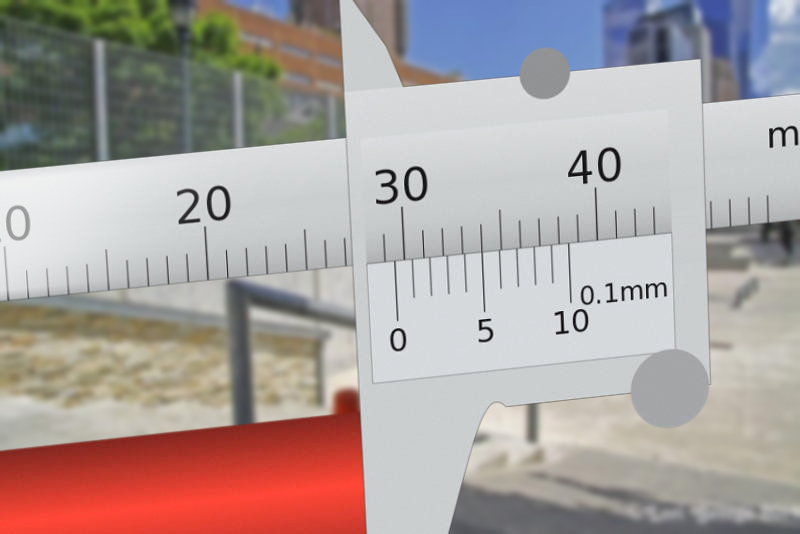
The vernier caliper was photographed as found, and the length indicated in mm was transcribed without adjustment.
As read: 29.5 mm
